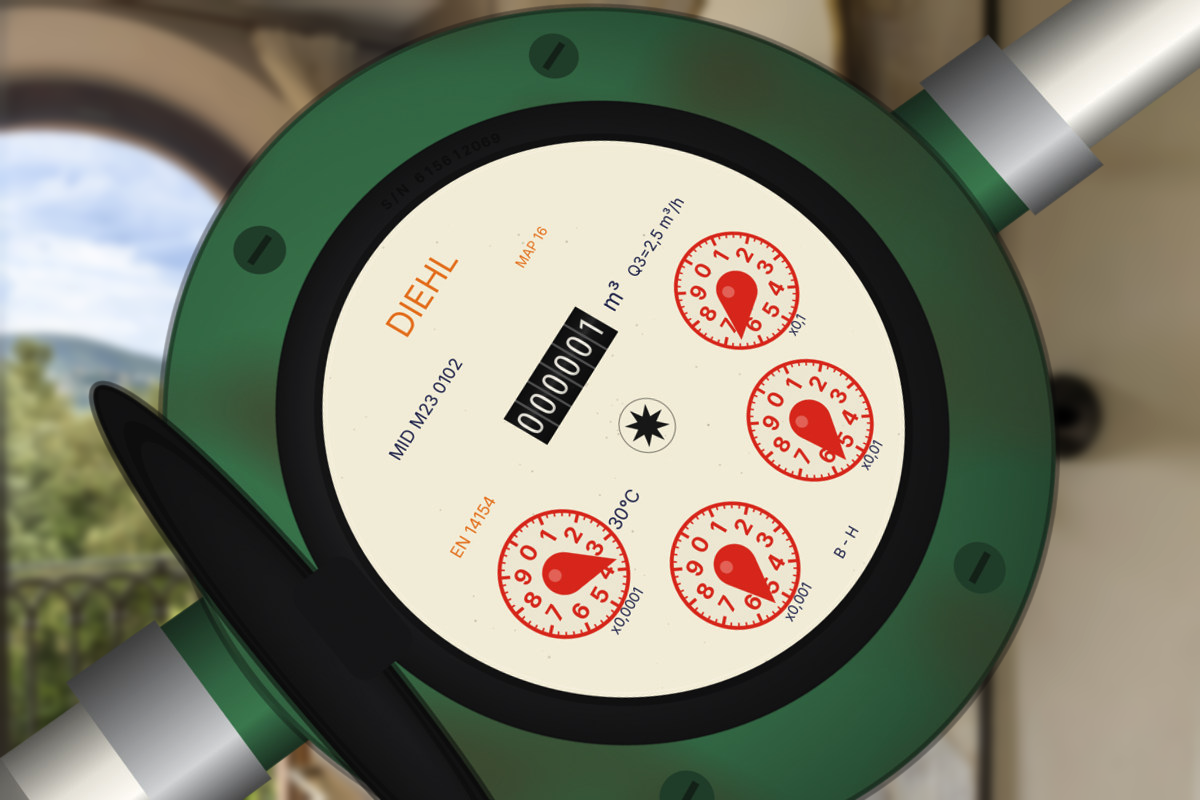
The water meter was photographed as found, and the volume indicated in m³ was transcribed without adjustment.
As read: 1.6553 m³
